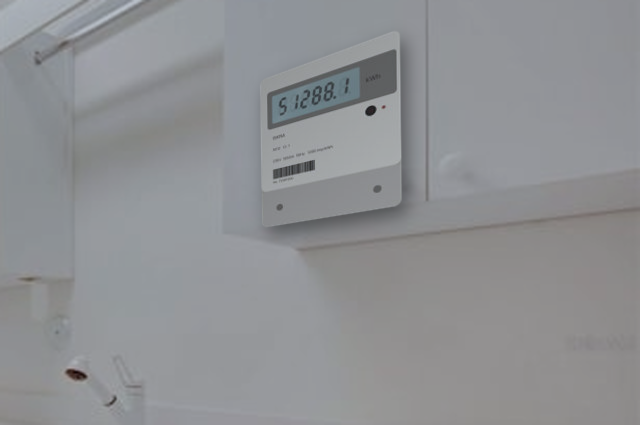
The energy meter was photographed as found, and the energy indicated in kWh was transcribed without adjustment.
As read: 51288.1 kWh
